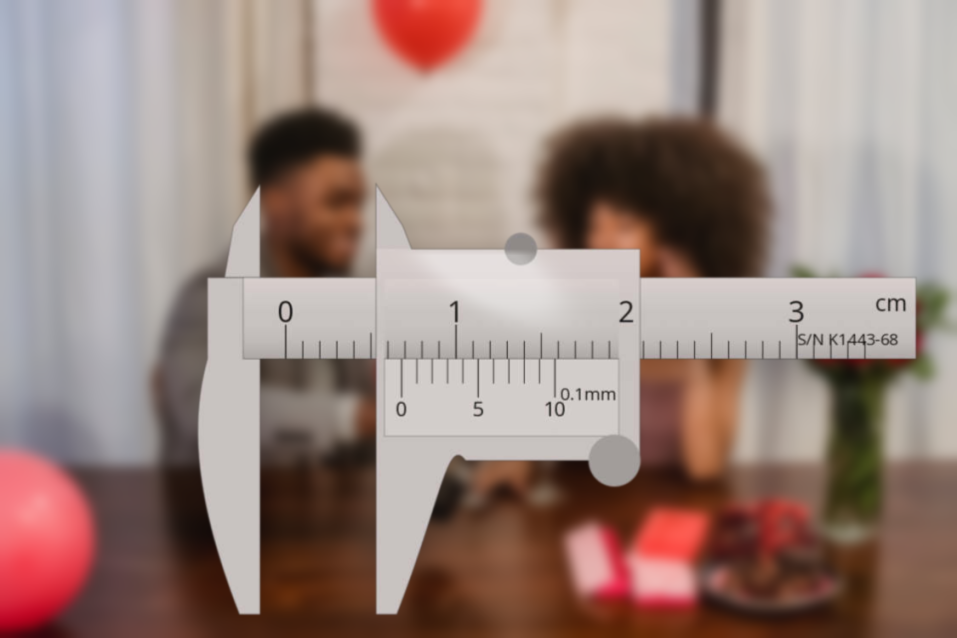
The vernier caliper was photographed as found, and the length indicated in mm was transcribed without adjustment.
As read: 6.8 mm
